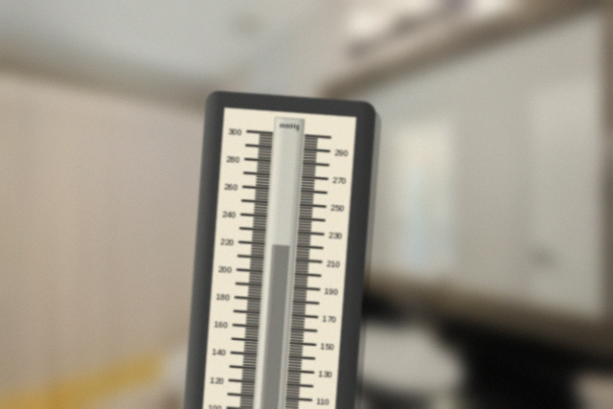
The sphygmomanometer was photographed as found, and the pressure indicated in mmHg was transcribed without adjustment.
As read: 220 mmHg
